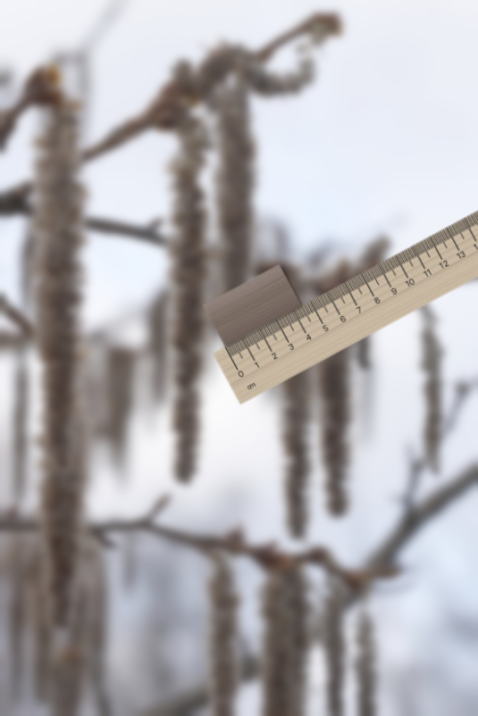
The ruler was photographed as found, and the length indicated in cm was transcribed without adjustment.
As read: 4.5 cm
